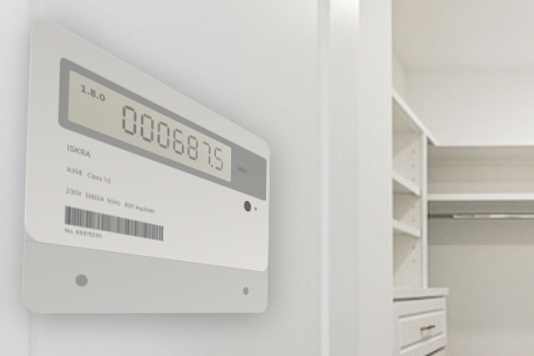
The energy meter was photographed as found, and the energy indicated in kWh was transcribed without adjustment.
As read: 687.5 kWh
